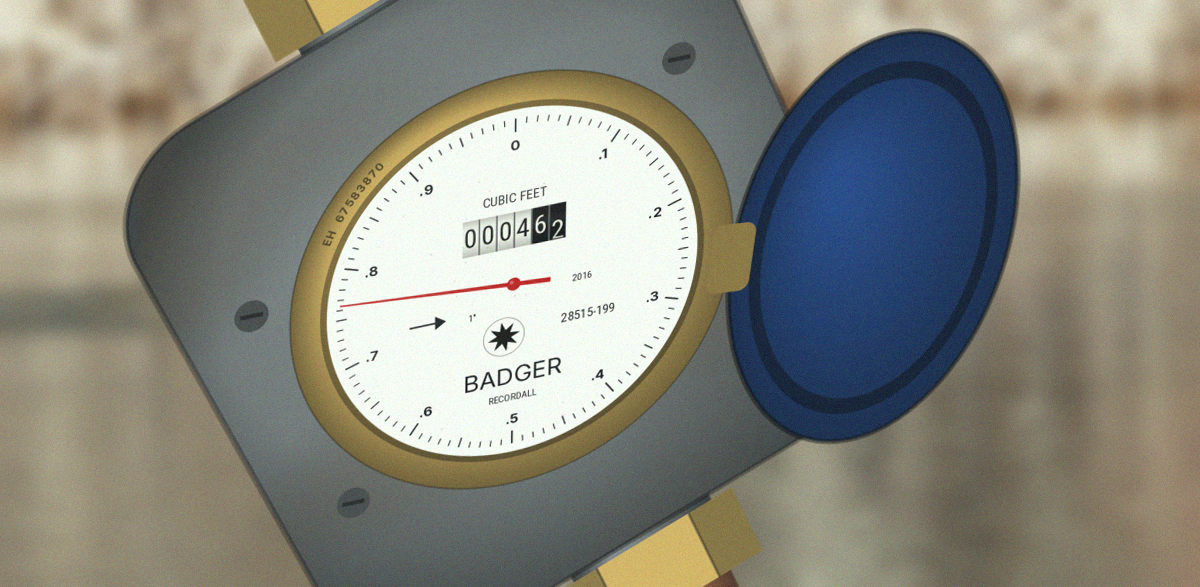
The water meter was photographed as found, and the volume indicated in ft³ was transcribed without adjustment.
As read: 461.76 ft³
